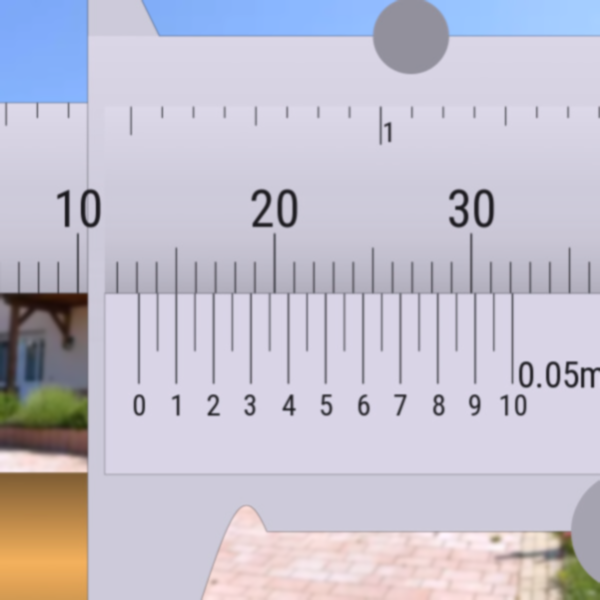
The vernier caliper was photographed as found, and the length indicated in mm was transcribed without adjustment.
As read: 13.1 mm
